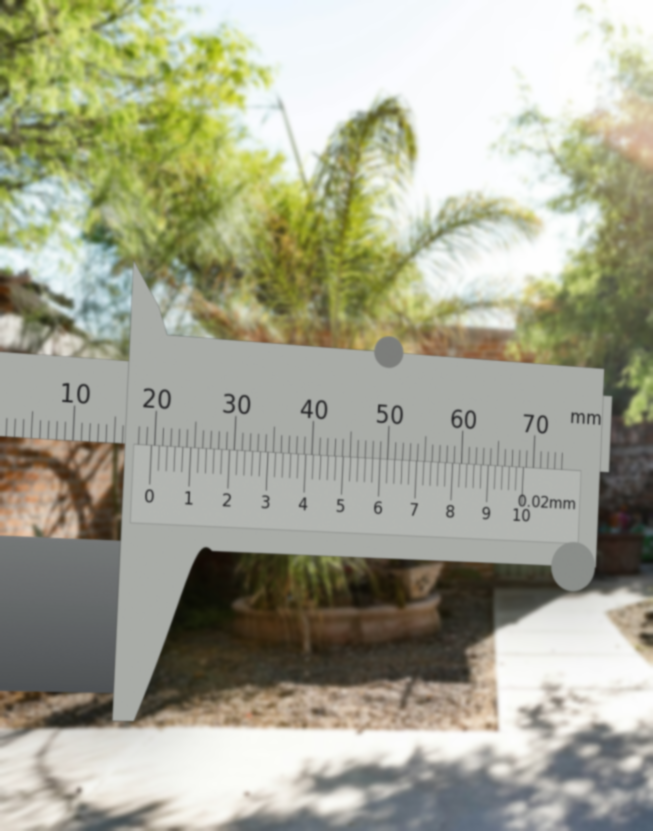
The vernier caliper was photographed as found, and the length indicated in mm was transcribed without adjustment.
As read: 19.6 mm
